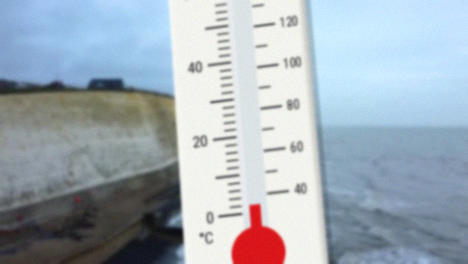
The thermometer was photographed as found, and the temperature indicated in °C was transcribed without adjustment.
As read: 2 °C
